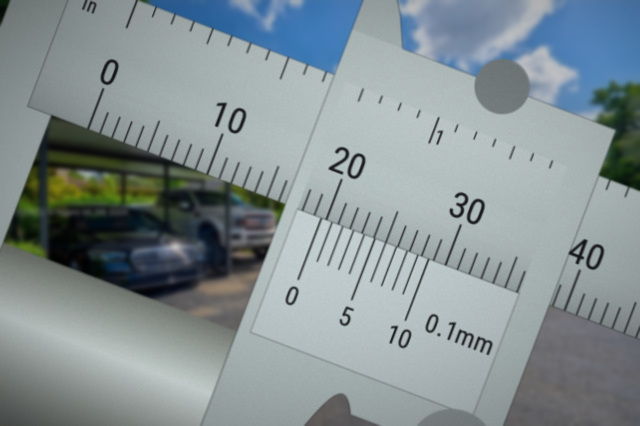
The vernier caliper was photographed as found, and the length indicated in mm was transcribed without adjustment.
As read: 19.6 mm
